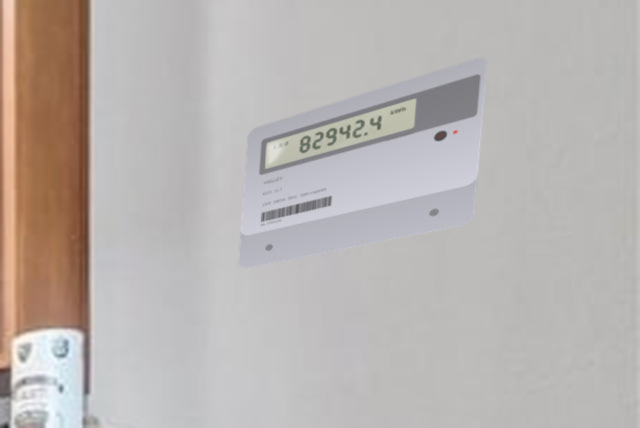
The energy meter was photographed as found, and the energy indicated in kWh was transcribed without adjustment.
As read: 82942.4 kWh
